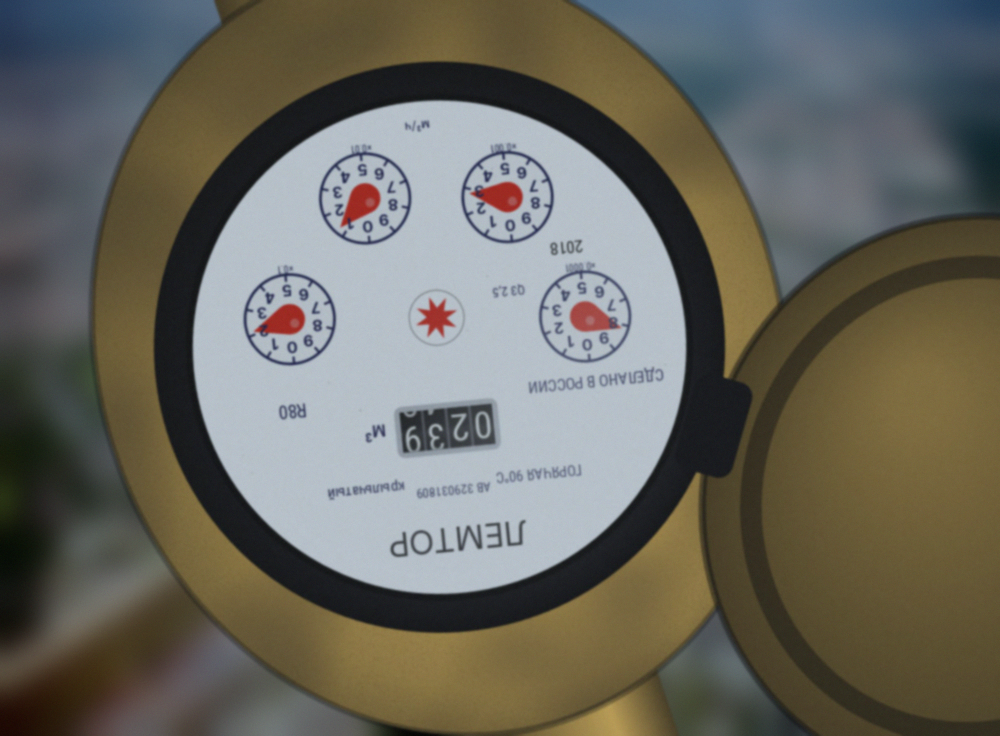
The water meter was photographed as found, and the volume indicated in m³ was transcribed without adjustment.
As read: 239.2128 m³
